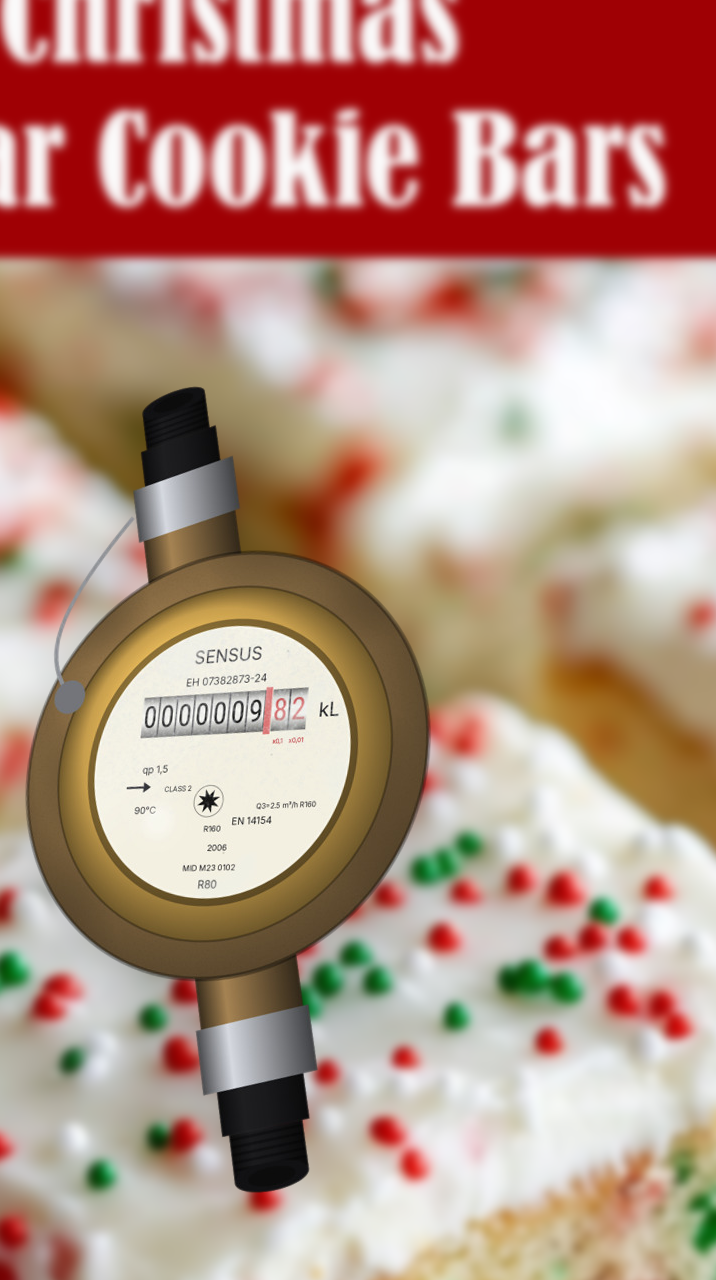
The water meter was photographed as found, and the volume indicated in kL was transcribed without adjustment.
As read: 9.82 kL
